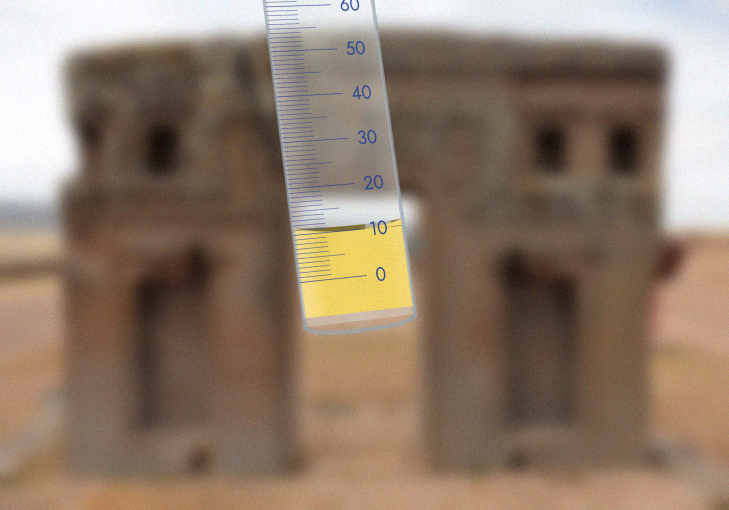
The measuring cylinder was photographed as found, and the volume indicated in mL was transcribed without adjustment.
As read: 10 mL
